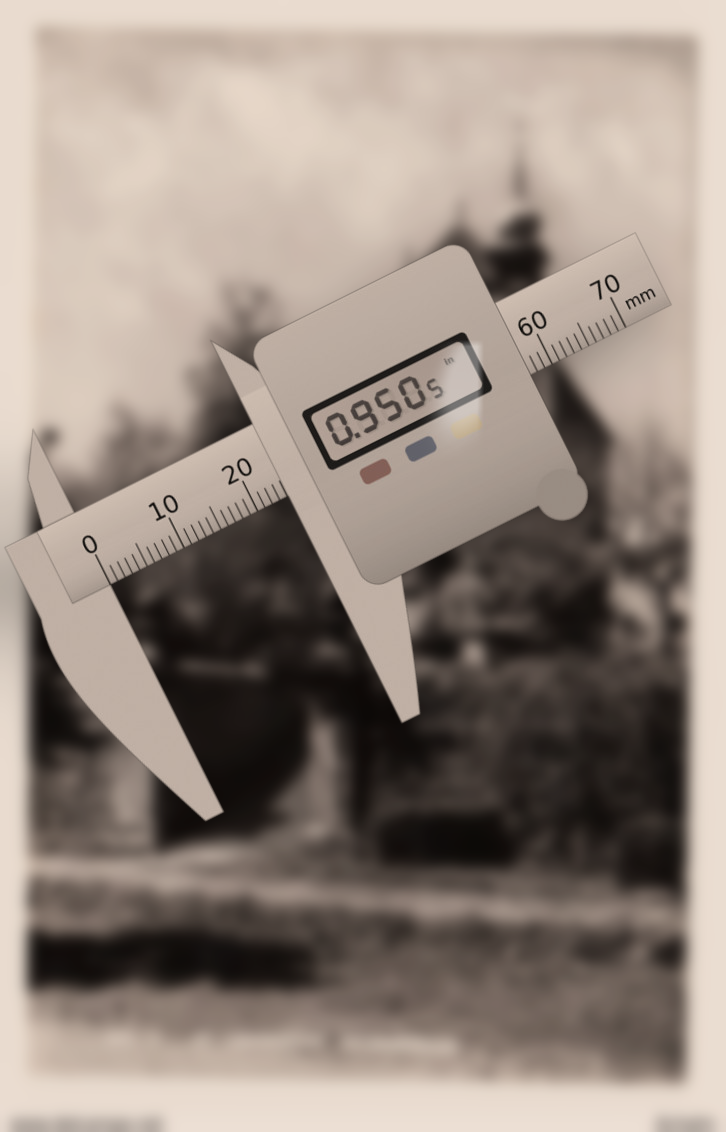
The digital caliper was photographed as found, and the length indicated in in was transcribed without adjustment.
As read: 0.9505 in
